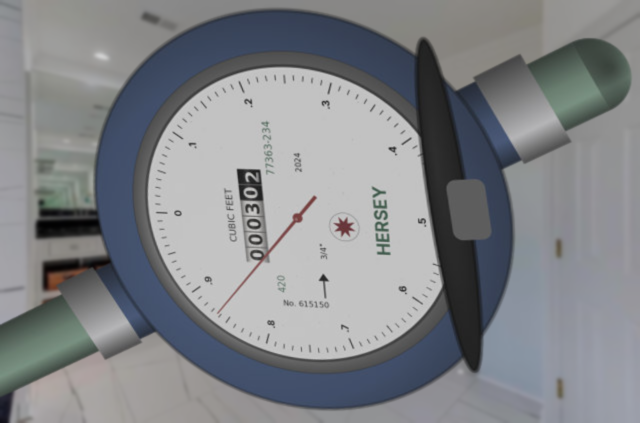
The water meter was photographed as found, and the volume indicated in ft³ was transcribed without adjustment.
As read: 301.86 ft³
